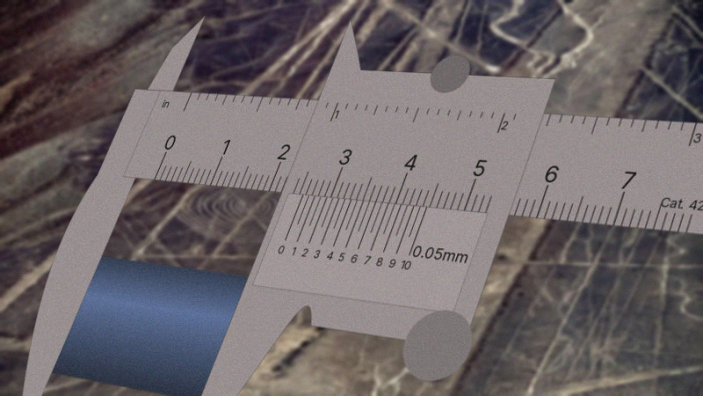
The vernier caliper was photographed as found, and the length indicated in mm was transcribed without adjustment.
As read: 25.6 mm
